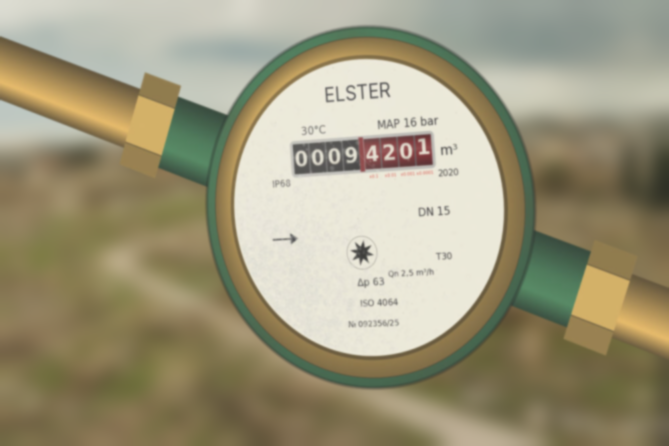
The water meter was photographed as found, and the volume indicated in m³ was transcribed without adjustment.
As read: 9.4201 m³
